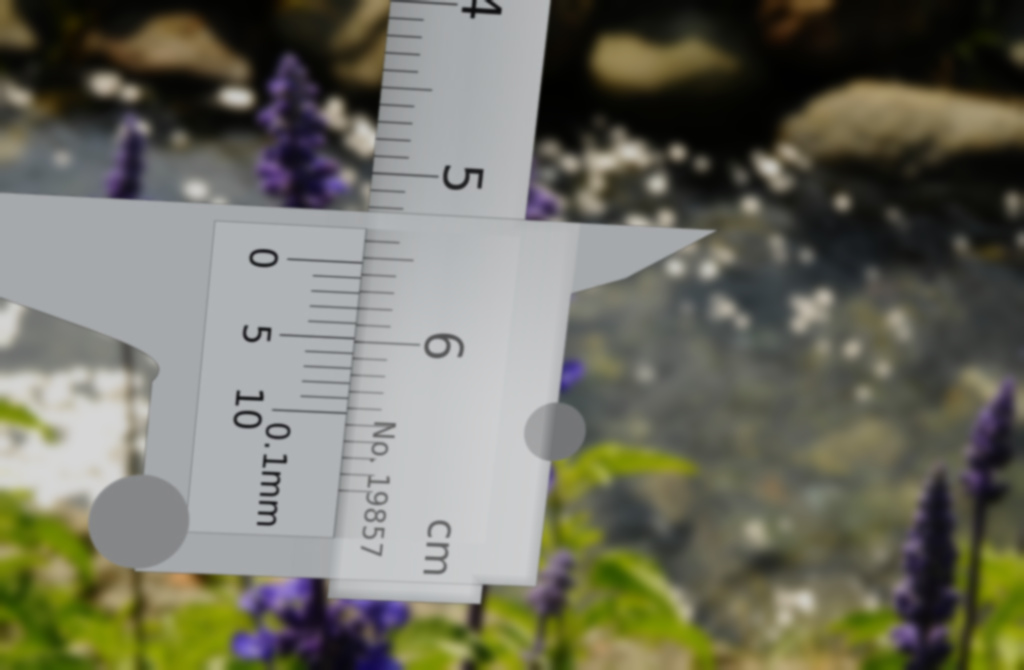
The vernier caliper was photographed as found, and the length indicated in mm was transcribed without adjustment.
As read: 55.3 mm
